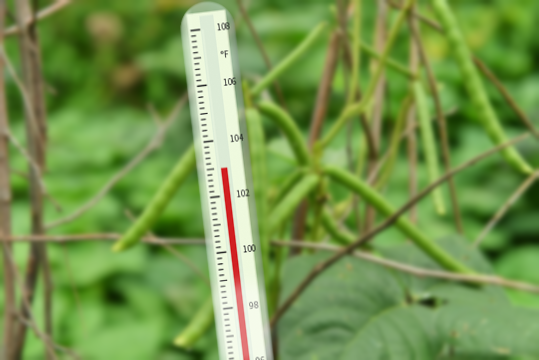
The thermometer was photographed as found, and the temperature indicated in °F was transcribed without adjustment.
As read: 103 °F
